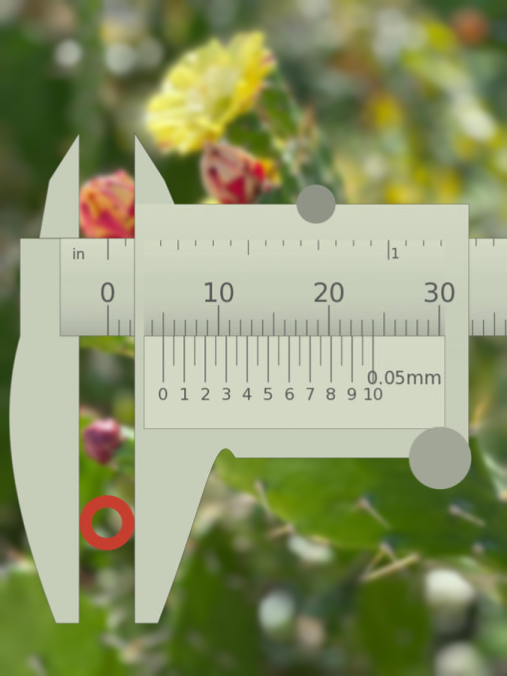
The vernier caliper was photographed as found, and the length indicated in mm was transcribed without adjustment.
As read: 5.0 mm
